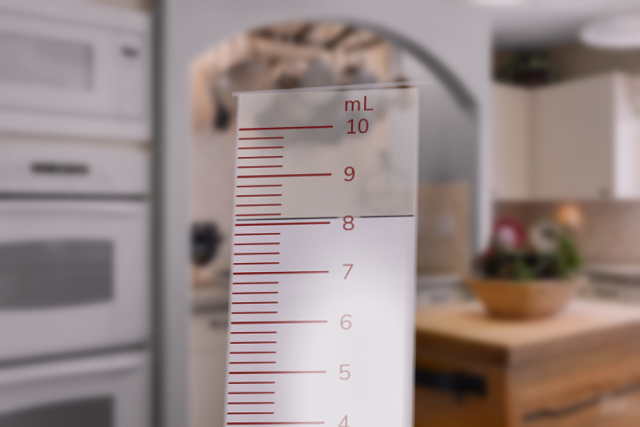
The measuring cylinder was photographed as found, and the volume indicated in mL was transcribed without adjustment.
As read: 8.1 mL
